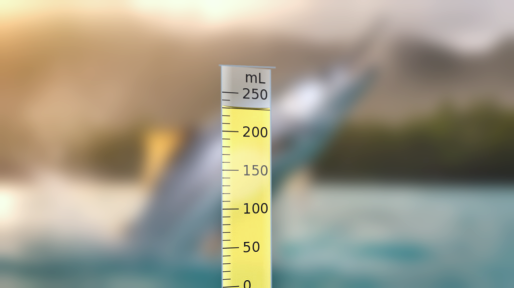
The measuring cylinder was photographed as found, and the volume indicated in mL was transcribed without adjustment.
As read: 230 mL
